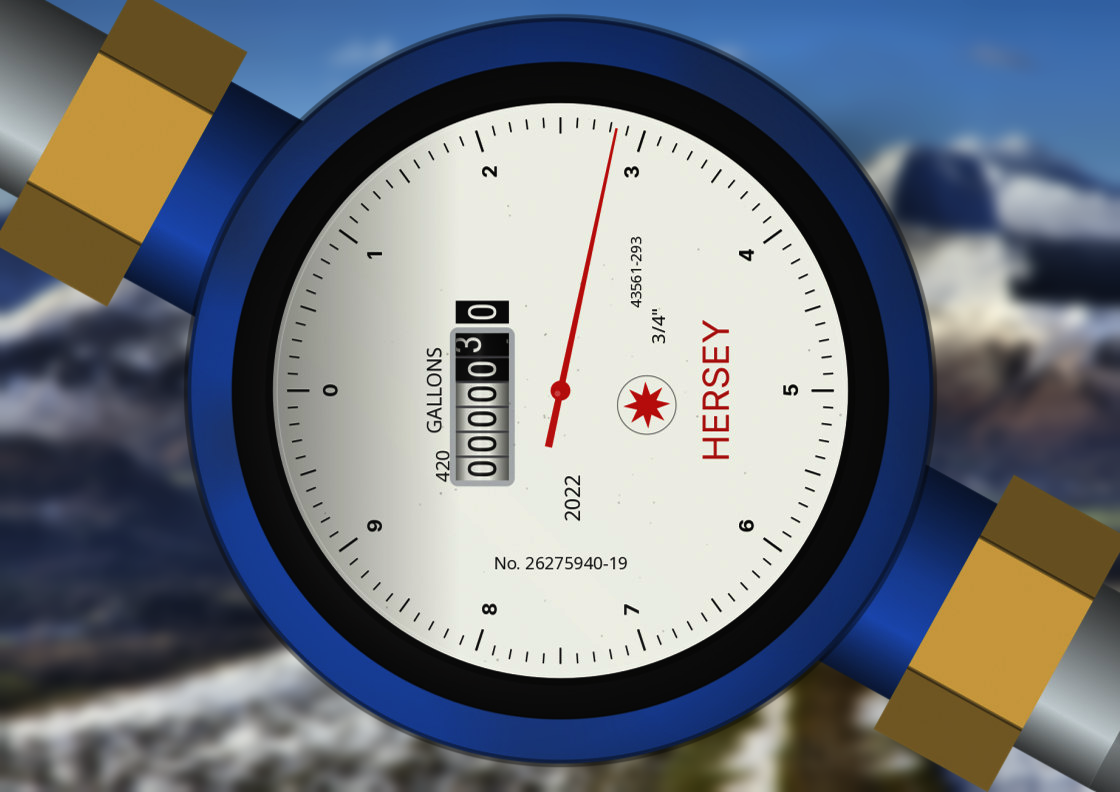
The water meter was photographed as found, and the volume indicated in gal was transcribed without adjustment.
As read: 32.8 gal
